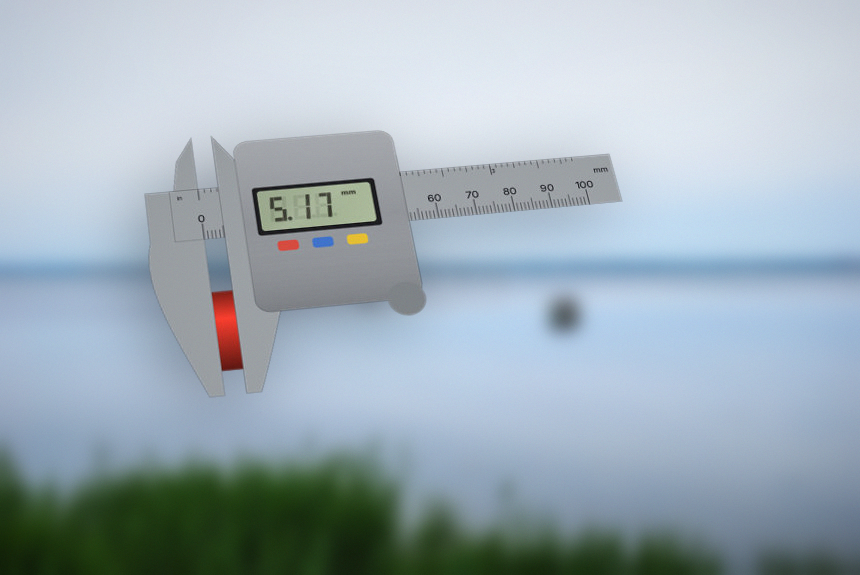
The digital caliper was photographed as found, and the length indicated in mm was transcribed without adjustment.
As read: 5.17 mm
